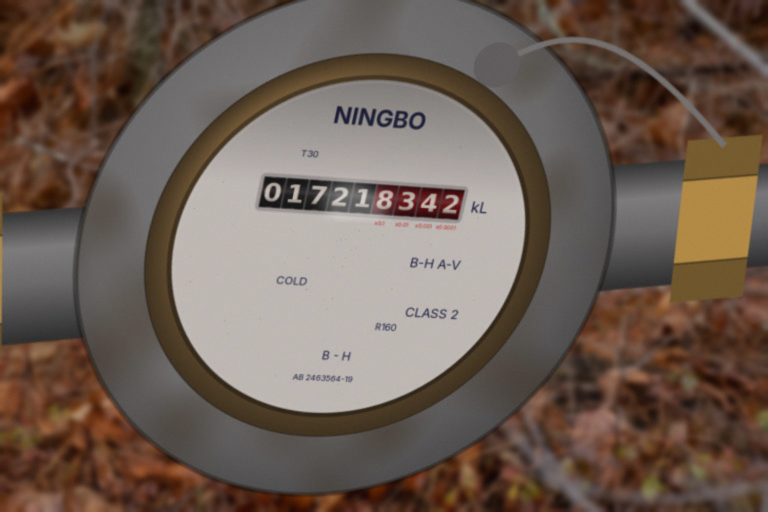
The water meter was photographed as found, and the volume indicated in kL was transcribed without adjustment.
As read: 1721.8342 kL
